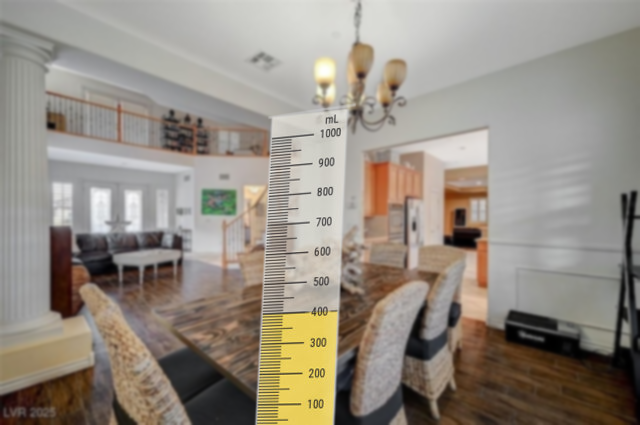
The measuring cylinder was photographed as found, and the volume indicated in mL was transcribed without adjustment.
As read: 400 mL
